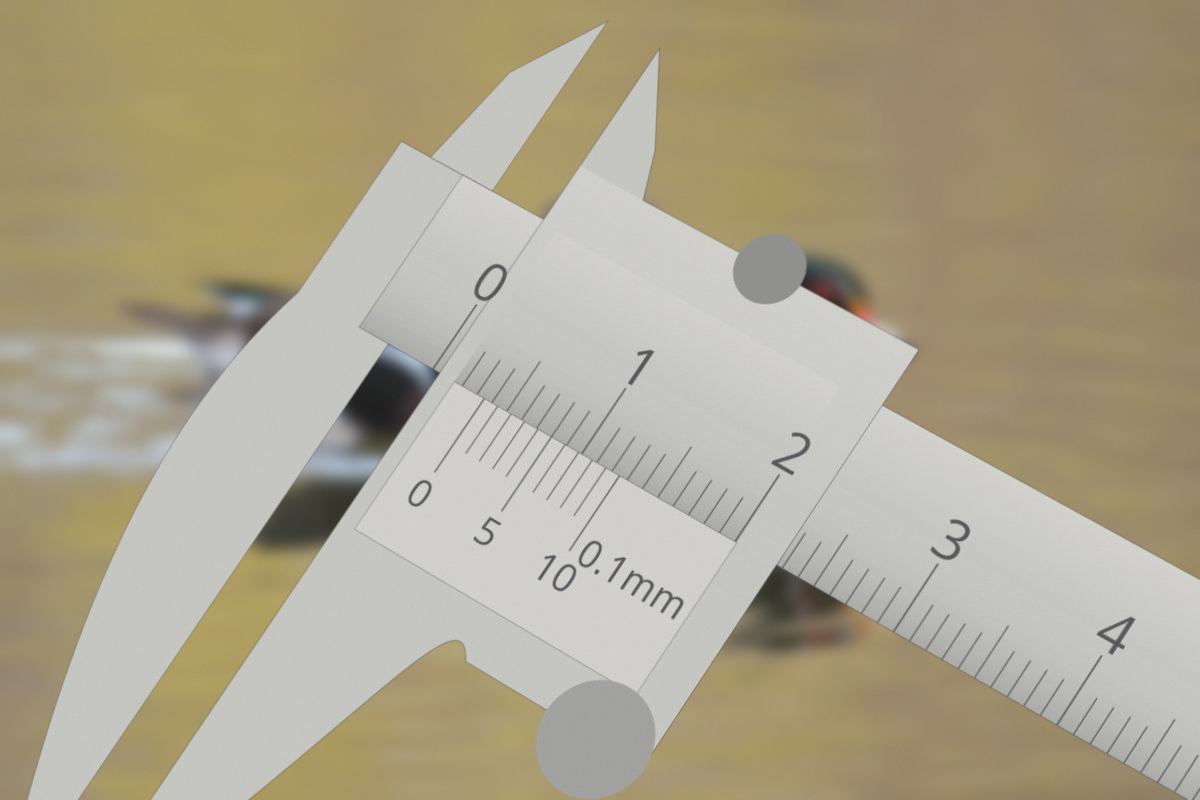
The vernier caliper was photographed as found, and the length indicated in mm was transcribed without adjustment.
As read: 3.5 mm
